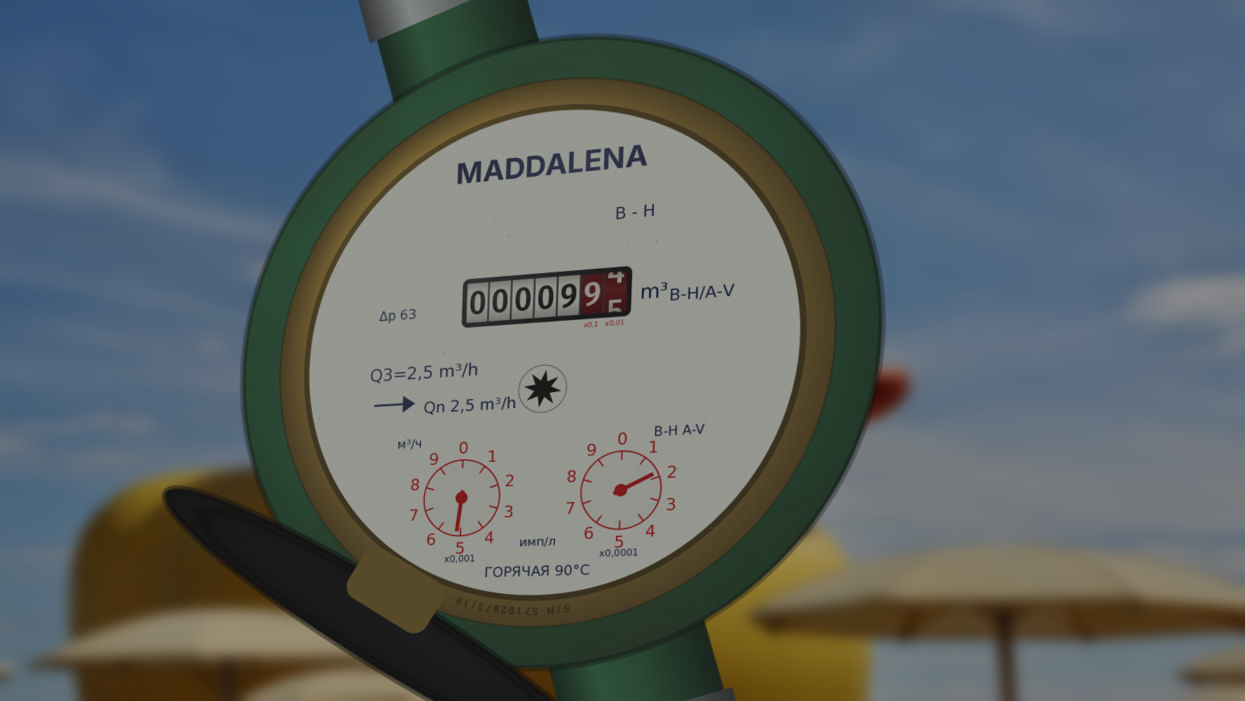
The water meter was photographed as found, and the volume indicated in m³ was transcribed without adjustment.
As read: 9.9451 m³
